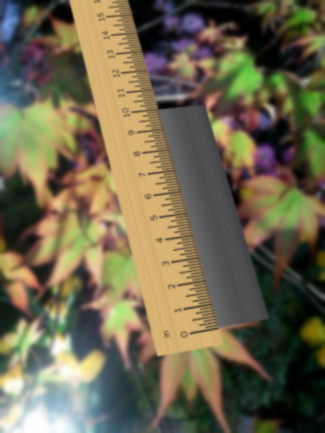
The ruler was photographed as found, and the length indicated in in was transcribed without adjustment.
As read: 10 in
